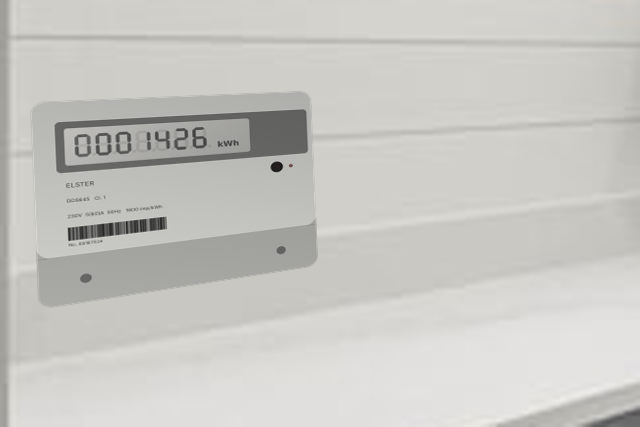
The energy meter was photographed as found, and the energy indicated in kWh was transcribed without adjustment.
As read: 1426 kWh
